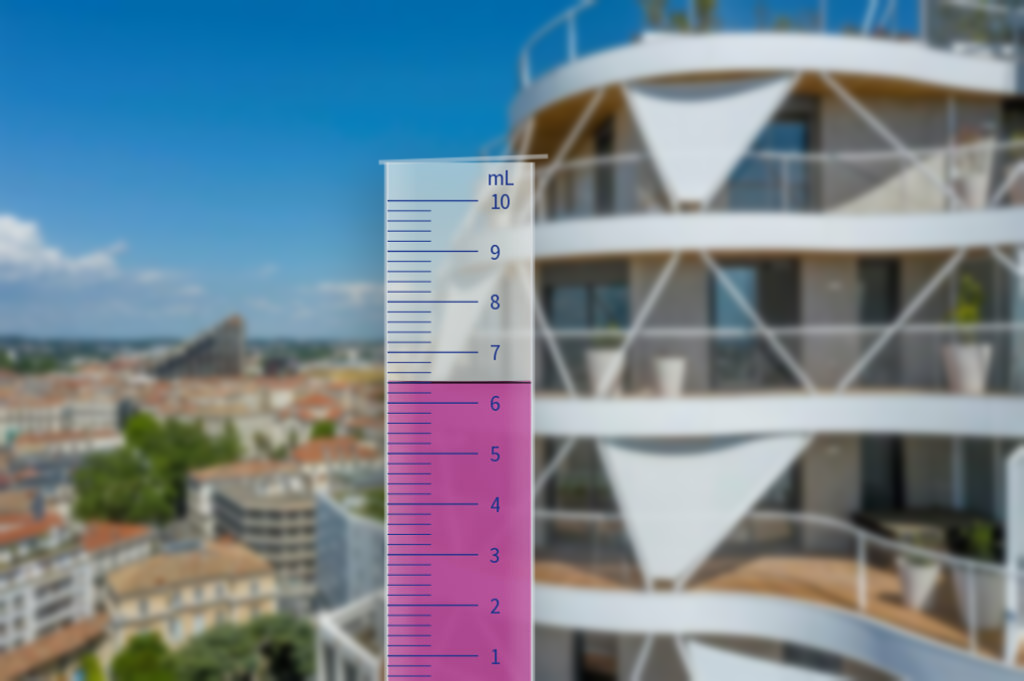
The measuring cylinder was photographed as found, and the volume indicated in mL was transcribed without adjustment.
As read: 6.4 mL
